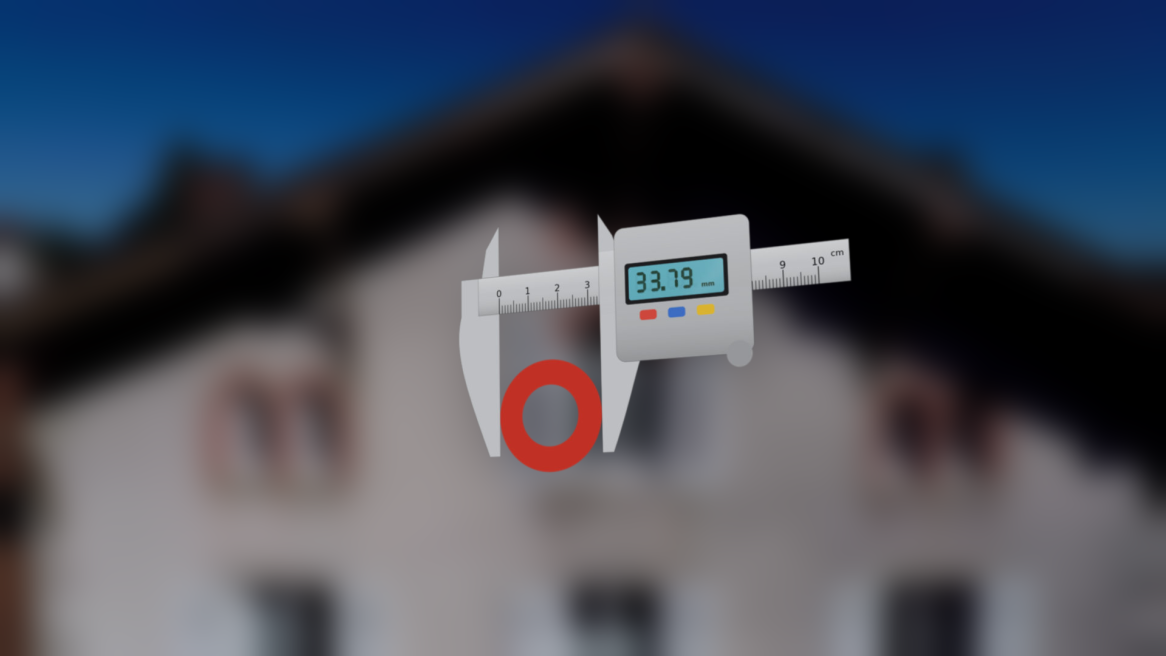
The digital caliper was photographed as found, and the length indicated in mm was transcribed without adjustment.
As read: 33.79 mm
